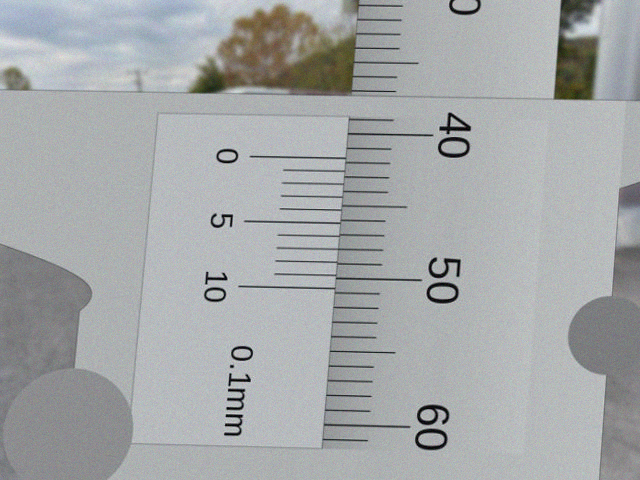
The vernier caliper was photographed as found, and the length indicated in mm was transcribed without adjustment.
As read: 41.7 mm
